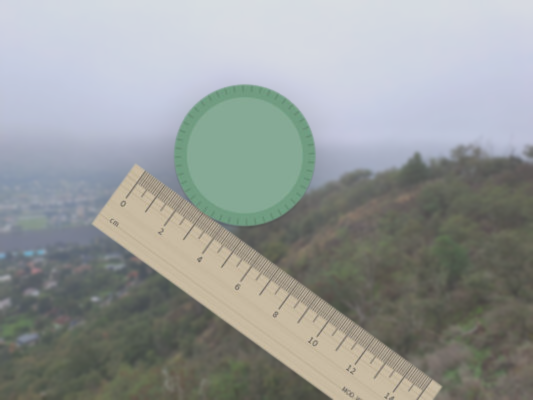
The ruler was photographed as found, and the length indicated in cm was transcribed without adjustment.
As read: 6 cm
